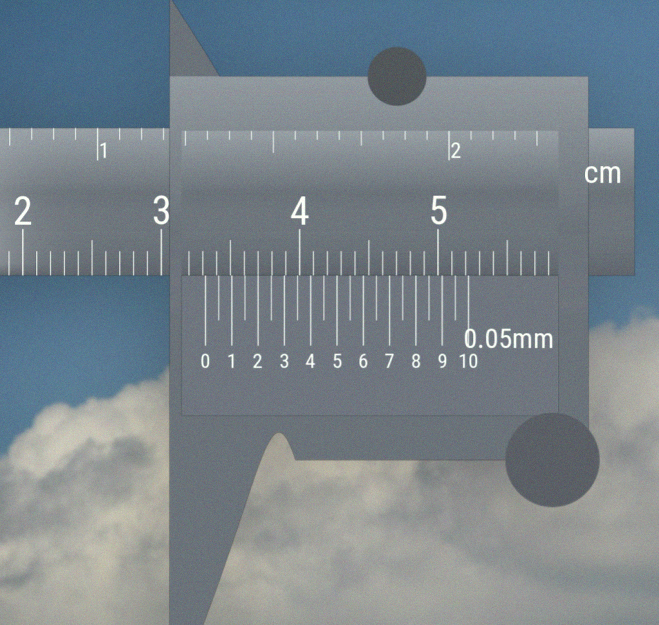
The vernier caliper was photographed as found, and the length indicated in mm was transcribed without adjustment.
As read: 33.2 mm
